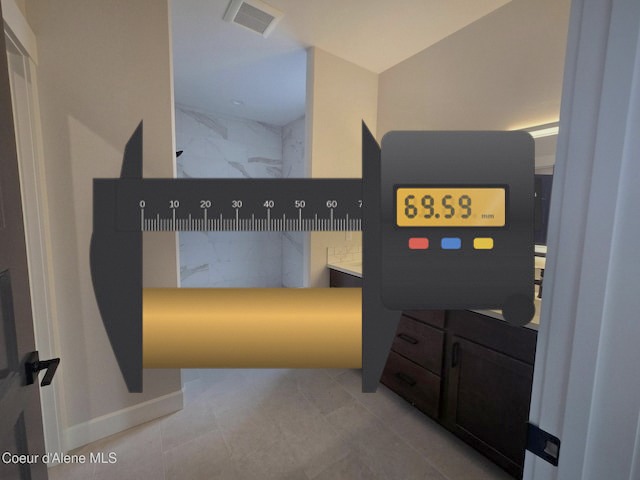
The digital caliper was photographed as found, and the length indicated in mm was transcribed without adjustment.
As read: 69.59 mm
